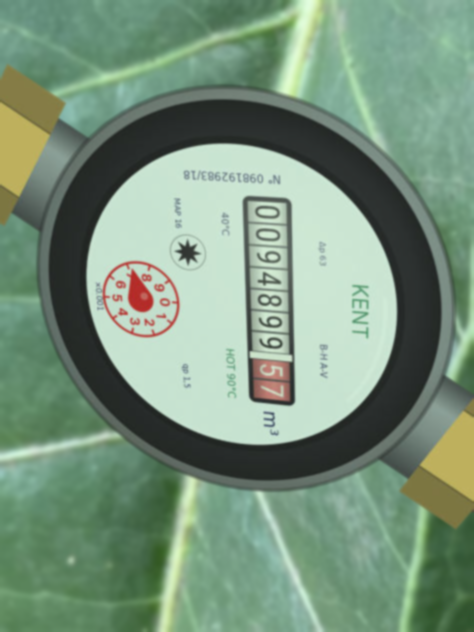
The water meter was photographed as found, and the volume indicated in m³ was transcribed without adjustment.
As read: 94899.577 m³
